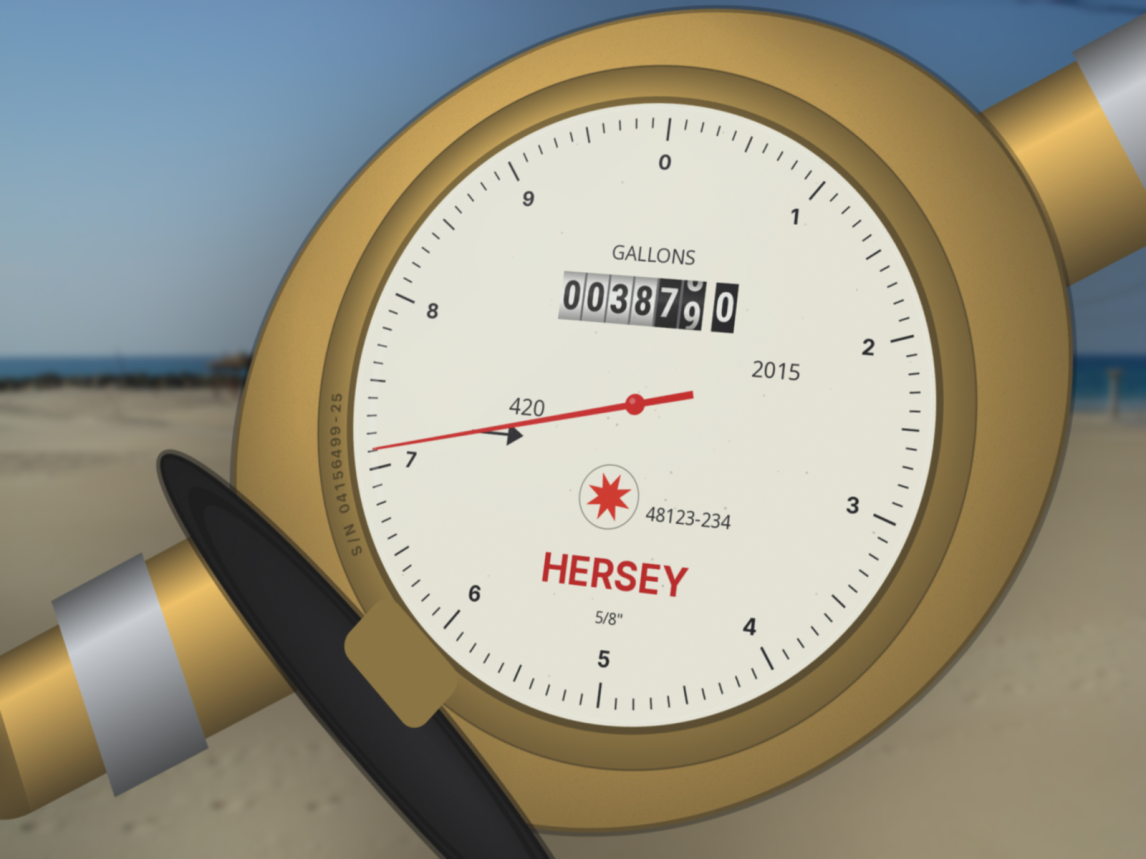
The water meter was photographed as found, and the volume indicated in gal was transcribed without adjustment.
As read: 38787.1 gal
